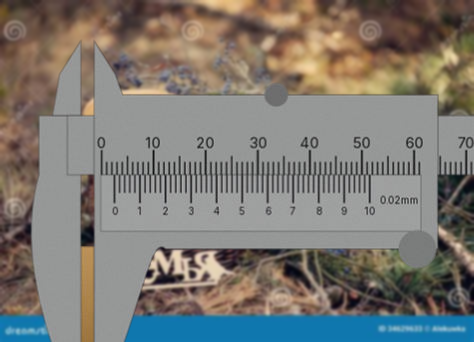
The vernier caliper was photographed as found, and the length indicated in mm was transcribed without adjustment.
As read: 2.5 mm
